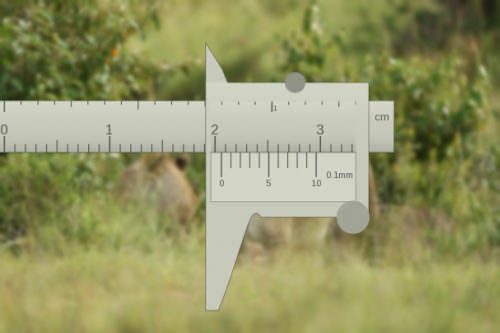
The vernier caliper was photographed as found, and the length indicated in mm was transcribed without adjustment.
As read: 20.6 mm
